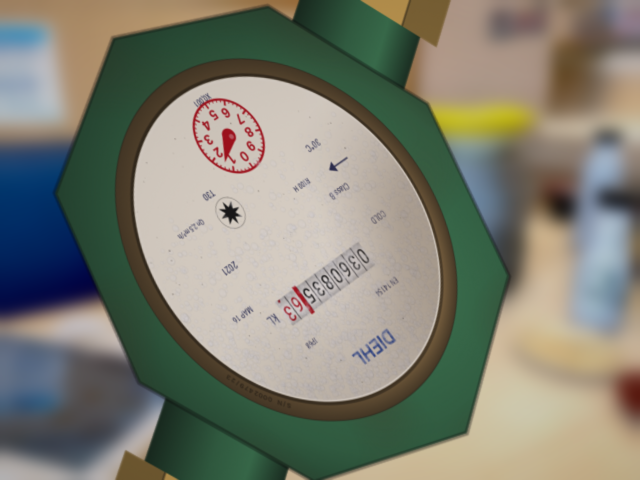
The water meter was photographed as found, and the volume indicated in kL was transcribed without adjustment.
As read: 360835.631 kL
